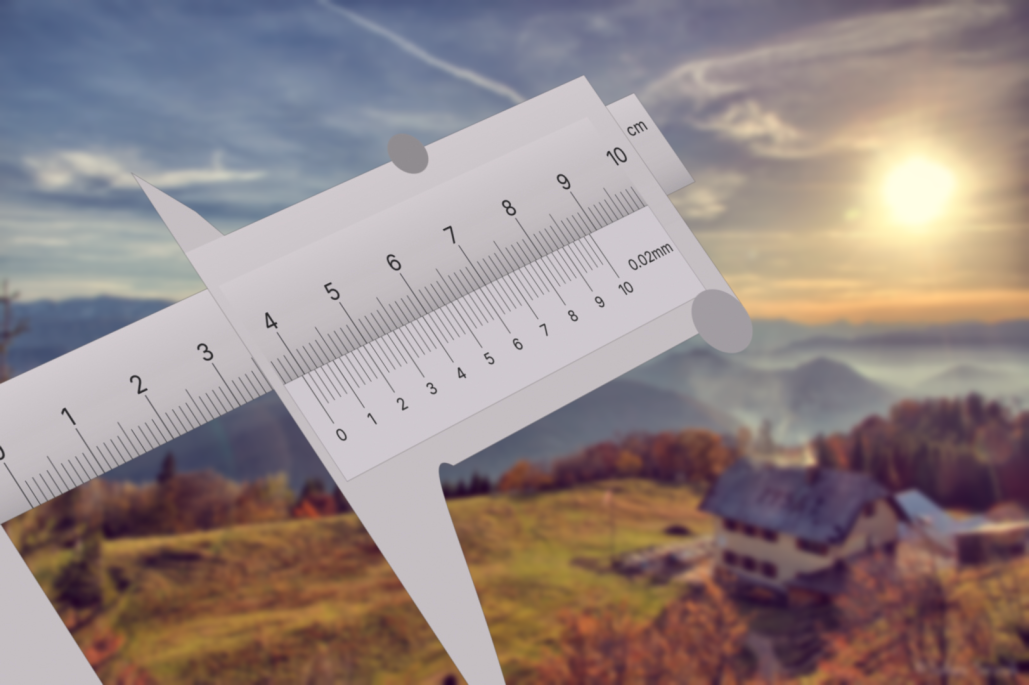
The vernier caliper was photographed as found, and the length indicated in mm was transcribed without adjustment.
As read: 39.6 mm
